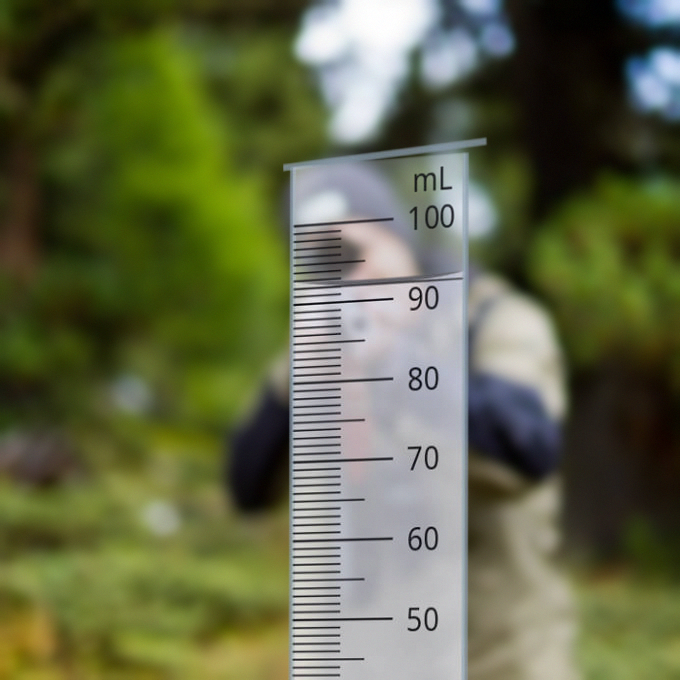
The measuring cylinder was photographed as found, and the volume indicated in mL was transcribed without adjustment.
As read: 92 mL
